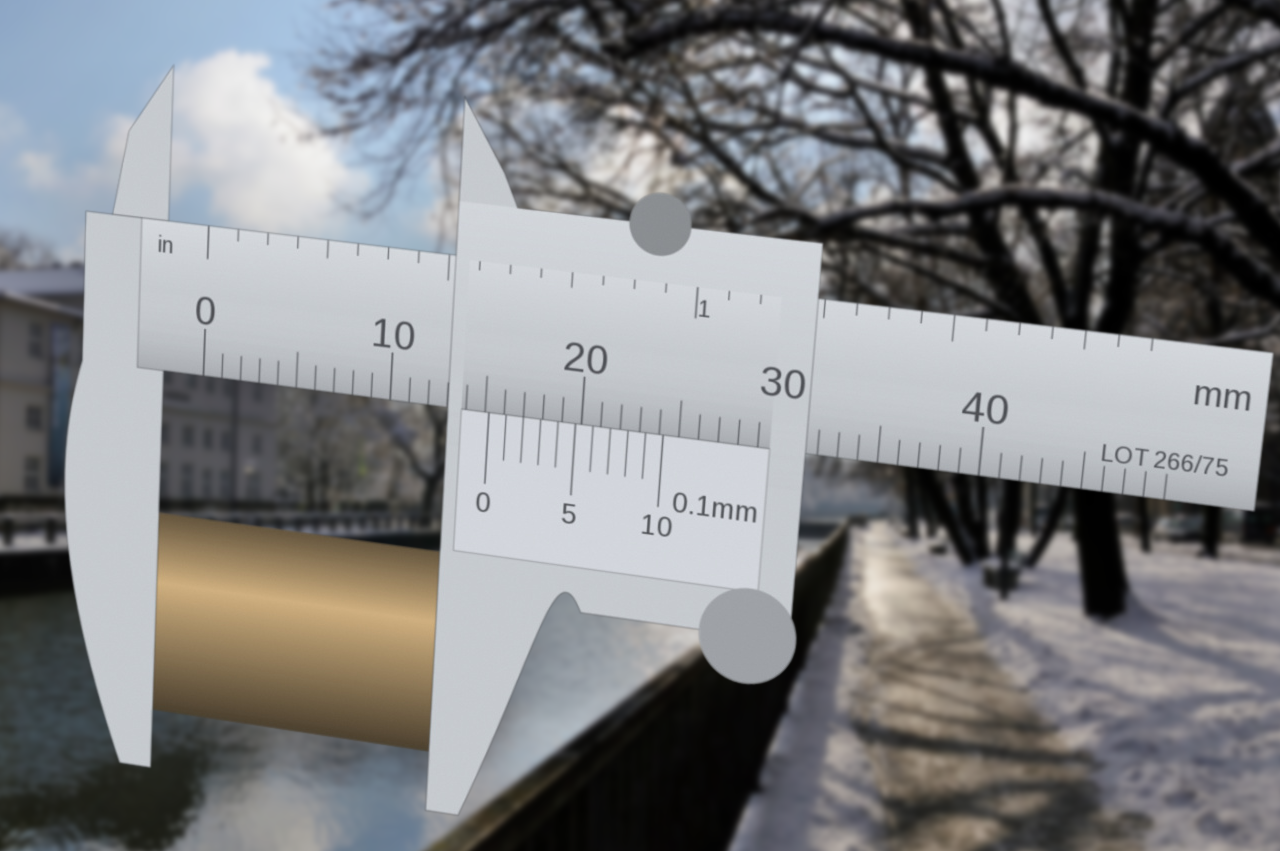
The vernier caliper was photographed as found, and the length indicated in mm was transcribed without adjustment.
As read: 15.2 mm
